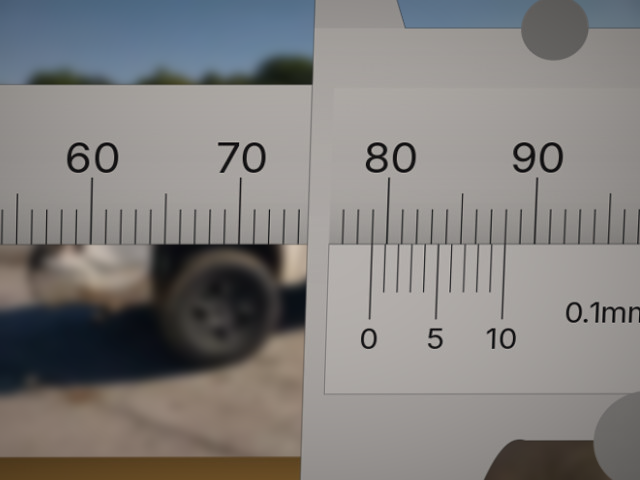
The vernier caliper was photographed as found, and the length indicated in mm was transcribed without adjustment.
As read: 79.0 mm
